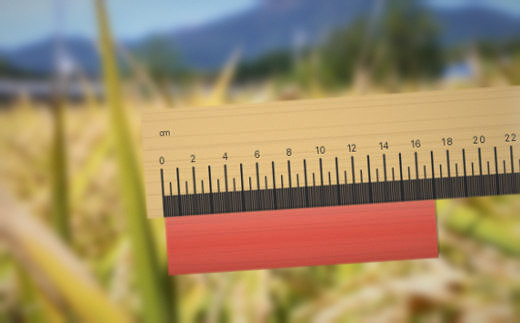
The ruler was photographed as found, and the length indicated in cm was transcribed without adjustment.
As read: 17 cm
